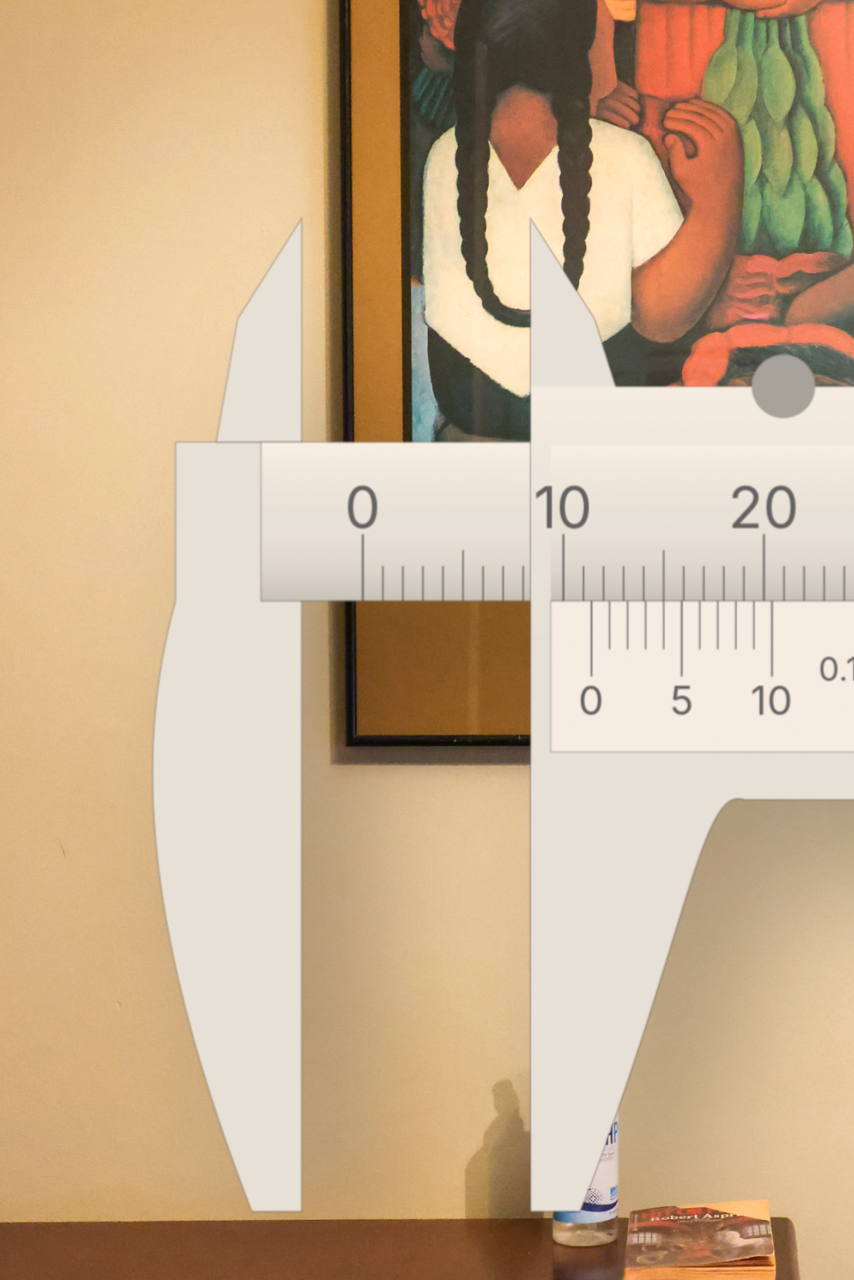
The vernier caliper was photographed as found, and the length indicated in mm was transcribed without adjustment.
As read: 11.4 mm
